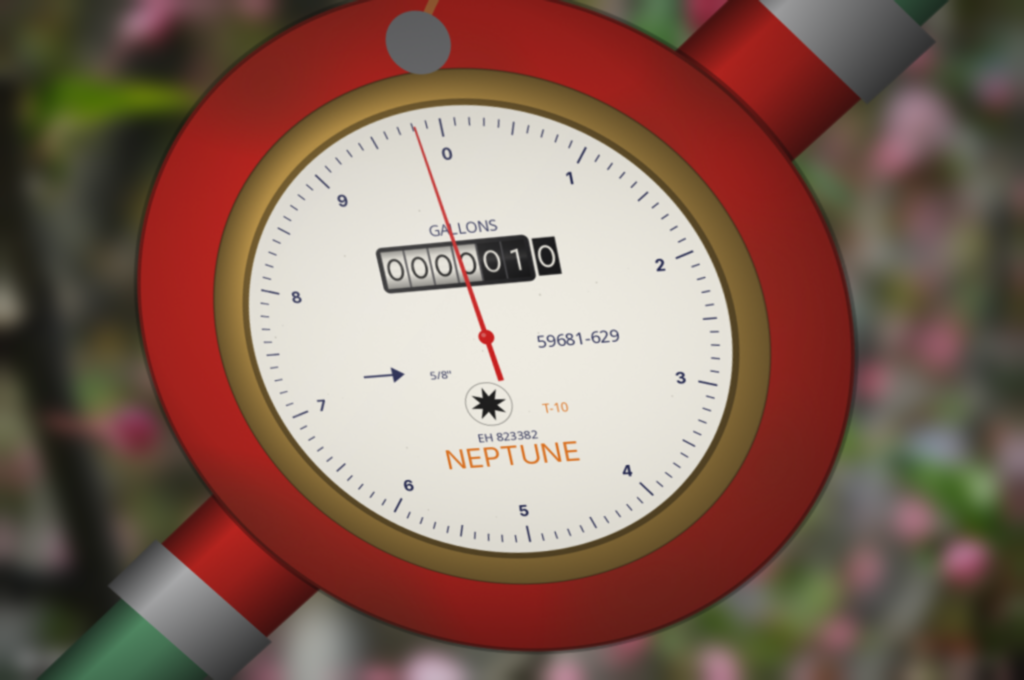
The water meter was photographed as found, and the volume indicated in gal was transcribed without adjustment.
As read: 9.8 gal
